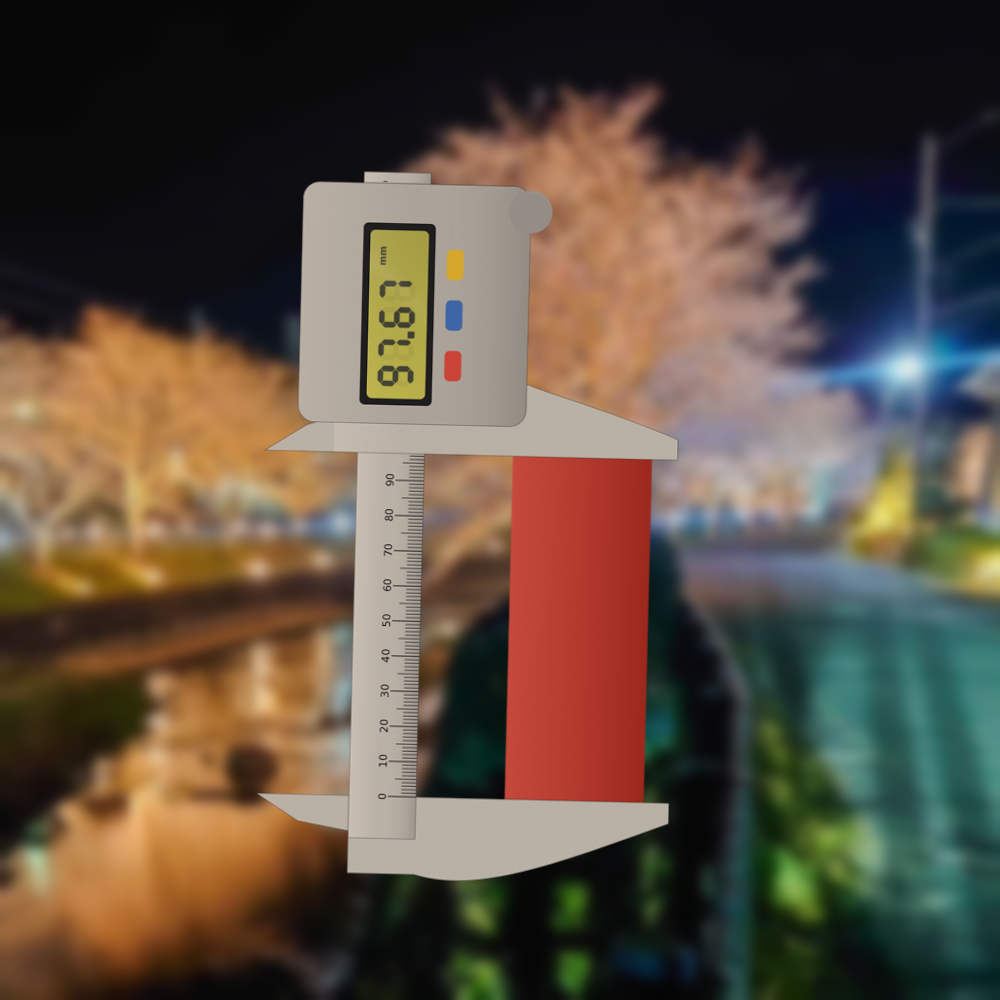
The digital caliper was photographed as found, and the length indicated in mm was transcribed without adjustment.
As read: 97.67 mm
